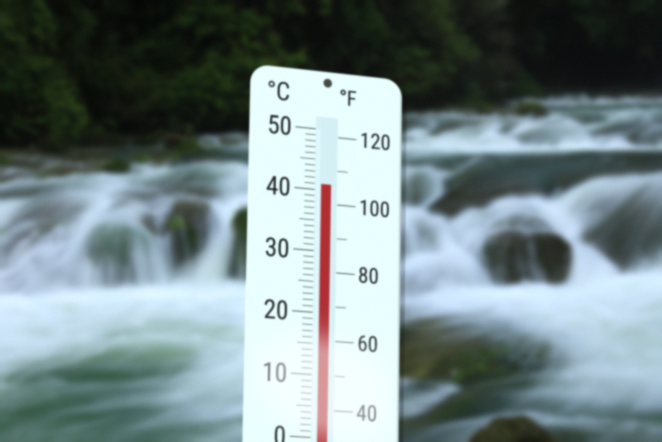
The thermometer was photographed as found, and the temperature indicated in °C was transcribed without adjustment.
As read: 41 °C
